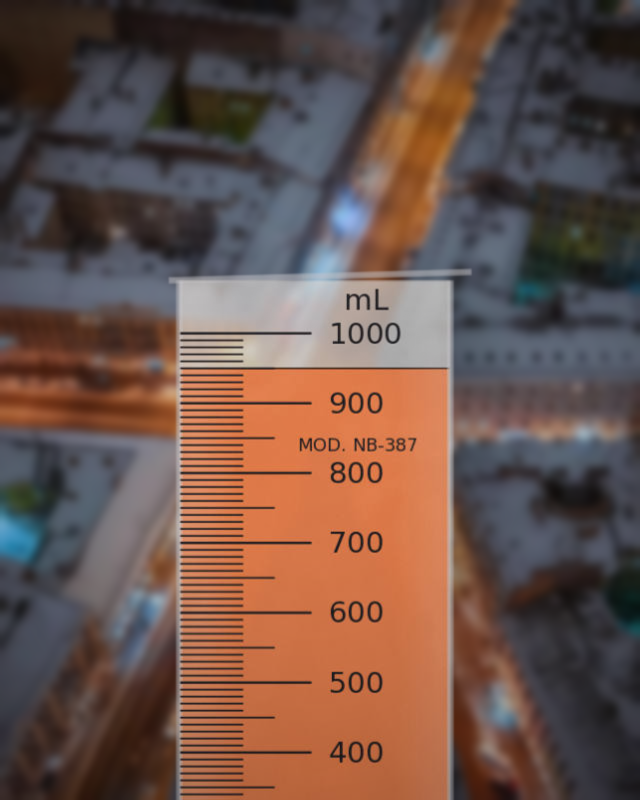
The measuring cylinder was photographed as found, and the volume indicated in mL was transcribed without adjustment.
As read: 950 mL
